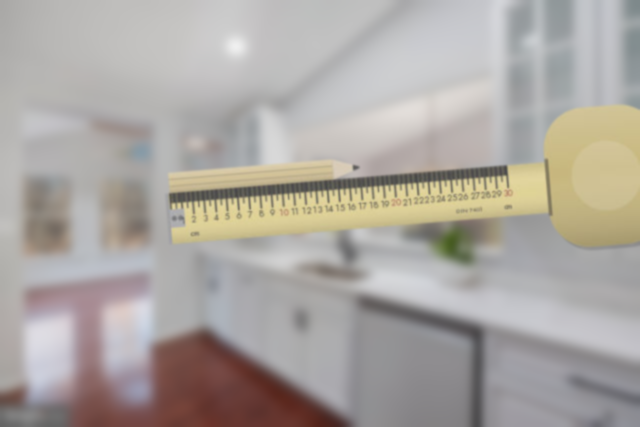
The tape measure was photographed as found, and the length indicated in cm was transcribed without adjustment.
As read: 17 cm
